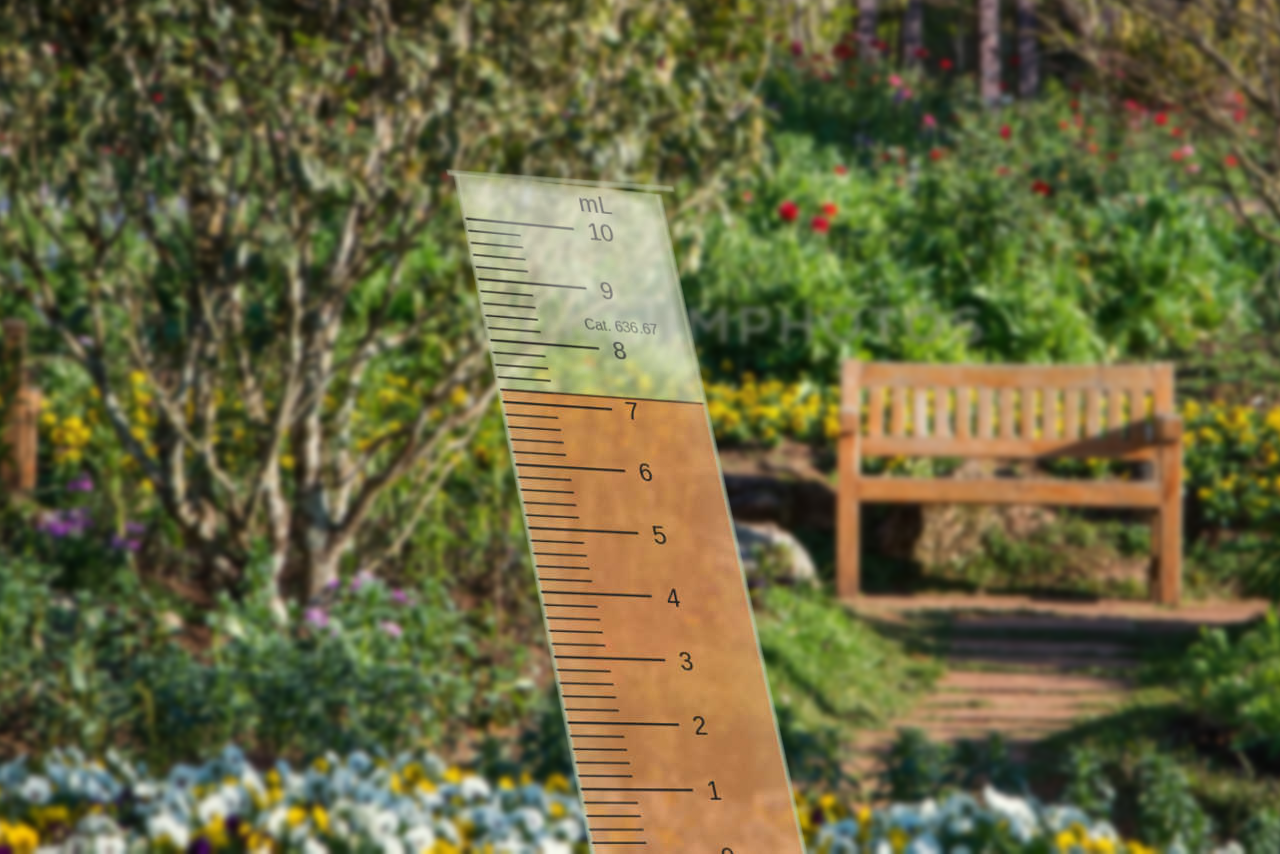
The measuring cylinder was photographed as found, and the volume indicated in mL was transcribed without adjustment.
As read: 7.2 mL
